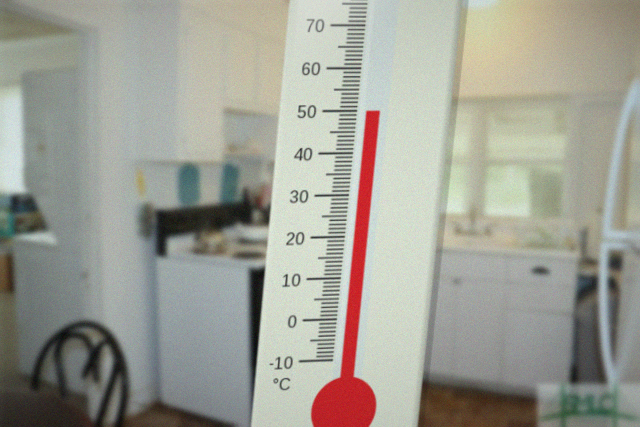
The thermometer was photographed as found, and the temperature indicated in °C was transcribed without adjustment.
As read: 50 °C
